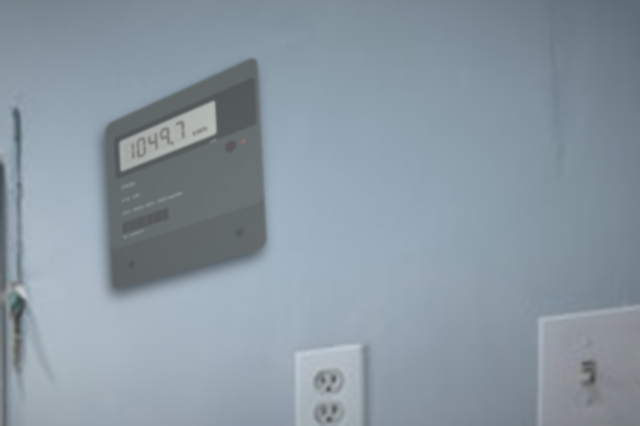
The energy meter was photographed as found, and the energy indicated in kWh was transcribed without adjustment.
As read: 1049.7 kWh
